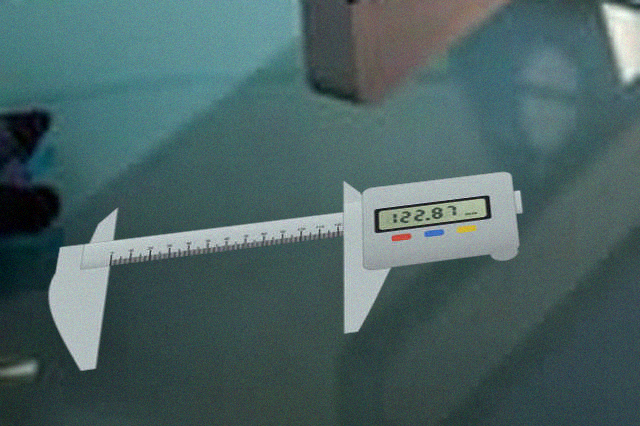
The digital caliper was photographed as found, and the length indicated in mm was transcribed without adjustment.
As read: 122.87 mm
